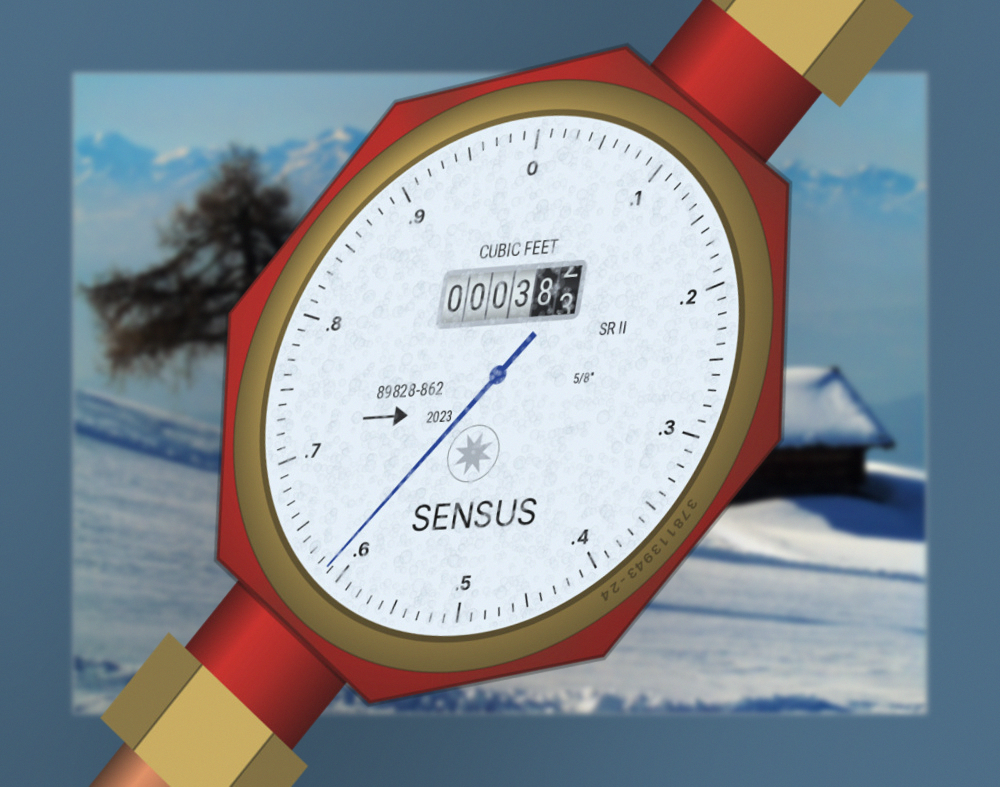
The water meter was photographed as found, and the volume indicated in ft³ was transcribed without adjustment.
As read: 382.61 ft³
